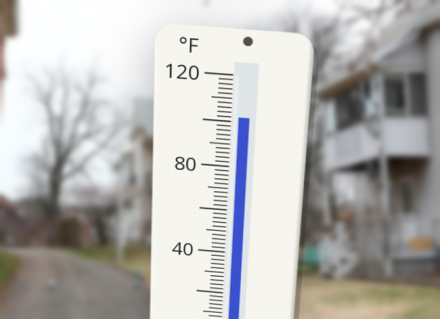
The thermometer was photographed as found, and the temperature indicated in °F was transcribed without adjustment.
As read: 102 °F
